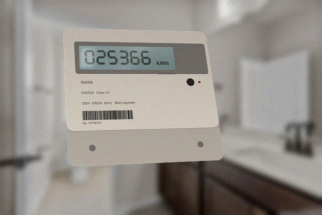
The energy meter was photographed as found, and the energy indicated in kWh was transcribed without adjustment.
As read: 25366 kWh
